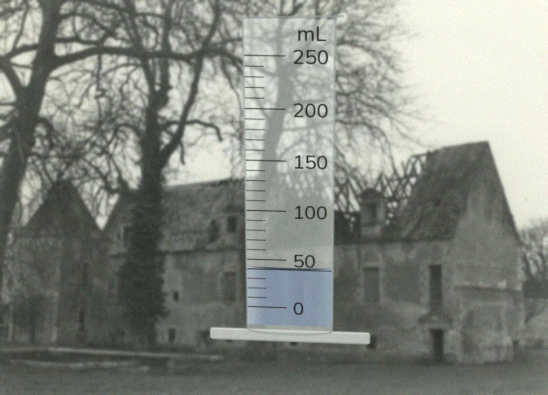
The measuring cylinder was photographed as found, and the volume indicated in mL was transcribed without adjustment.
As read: 40 mL
